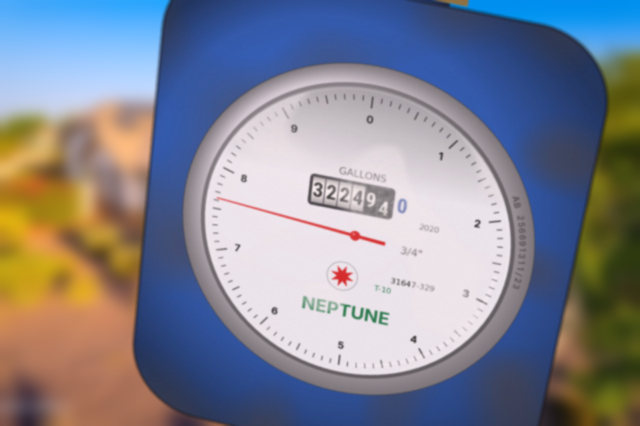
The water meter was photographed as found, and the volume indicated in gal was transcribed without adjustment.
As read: 3224937.6 gal
